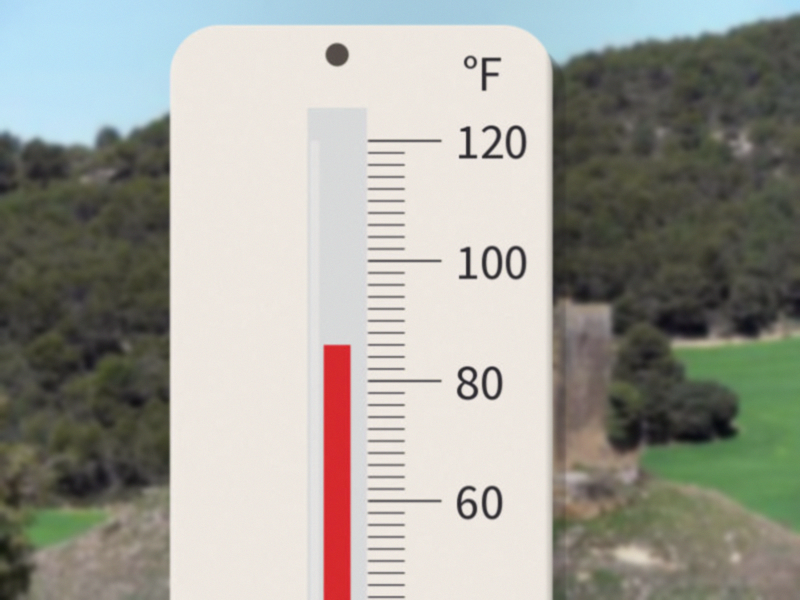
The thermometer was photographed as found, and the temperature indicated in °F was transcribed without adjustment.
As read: 86 °F
